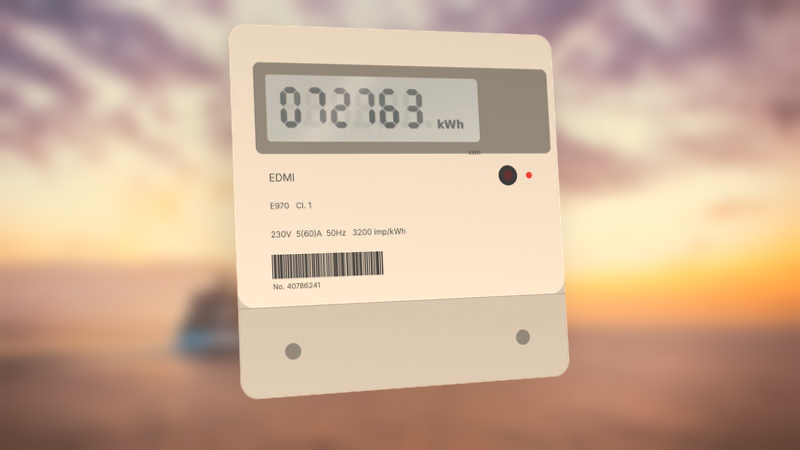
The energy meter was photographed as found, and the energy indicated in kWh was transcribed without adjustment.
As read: 72763 kWh
